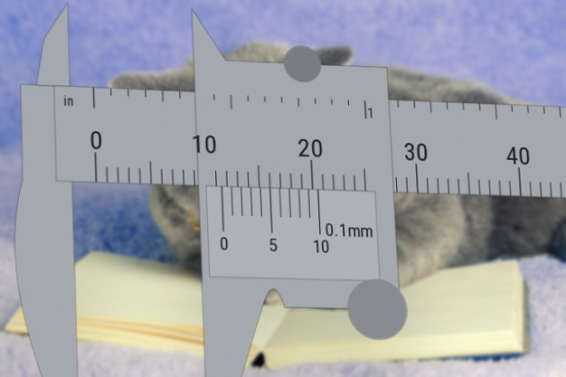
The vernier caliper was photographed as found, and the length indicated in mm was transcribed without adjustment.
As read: 11.5 mm
